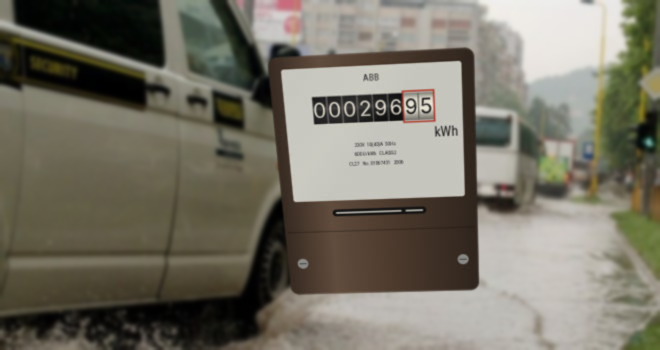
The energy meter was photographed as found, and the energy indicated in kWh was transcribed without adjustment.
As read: 296.95 kWh
